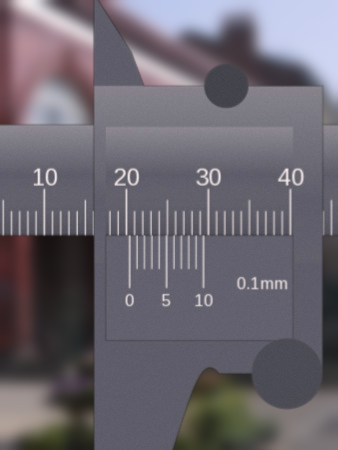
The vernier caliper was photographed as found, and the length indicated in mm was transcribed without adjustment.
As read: 20.4 mm
